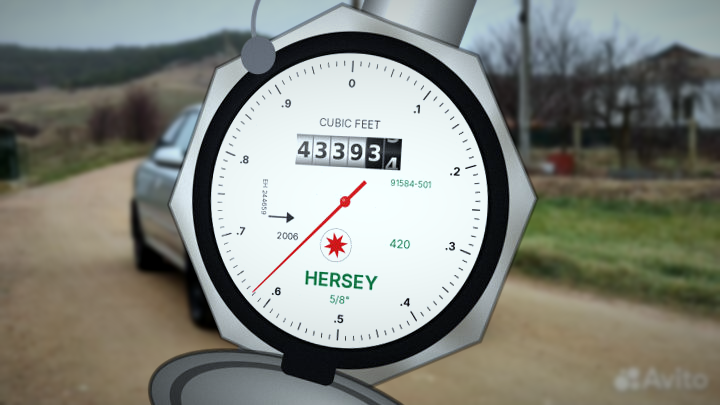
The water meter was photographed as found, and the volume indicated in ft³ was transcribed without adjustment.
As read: 433933.62 ft³
